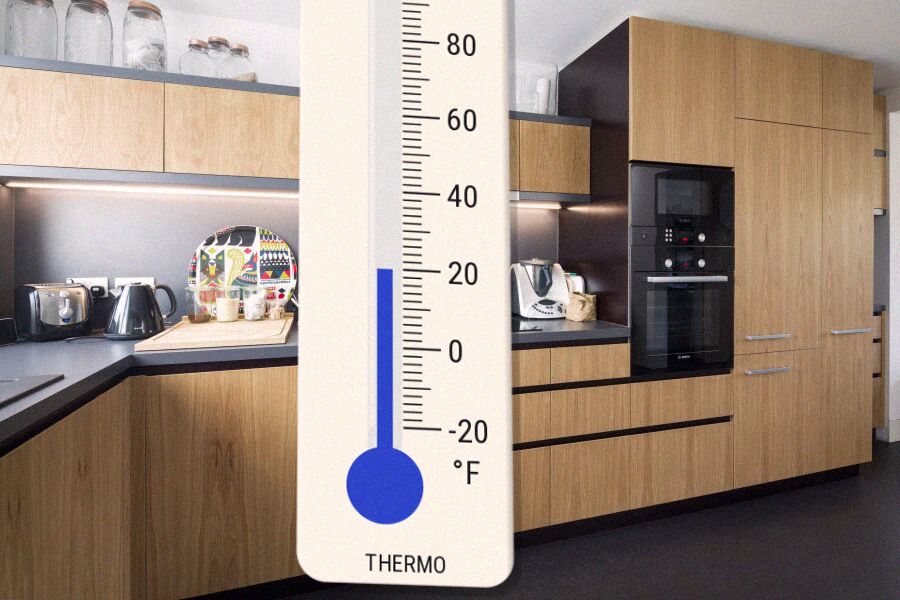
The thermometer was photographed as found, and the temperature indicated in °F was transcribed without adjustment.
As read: 20 °F
